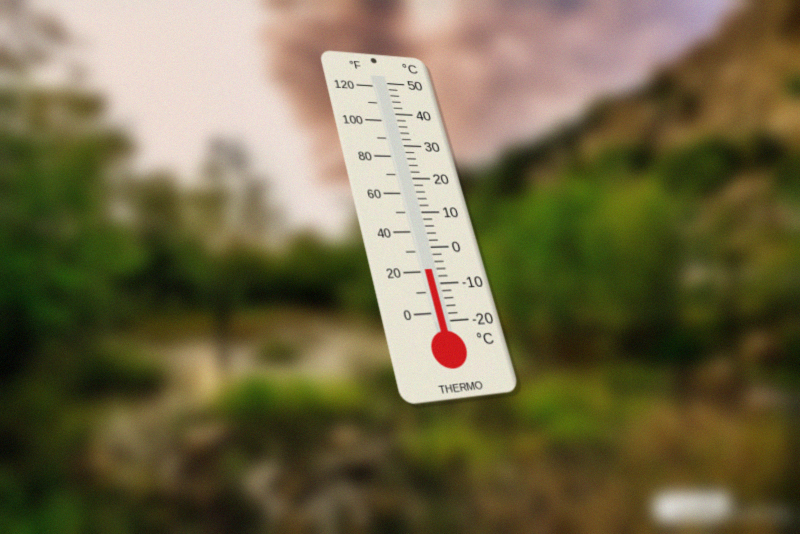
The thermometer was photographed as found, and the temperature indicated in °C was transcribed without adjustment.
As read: -6 °C
